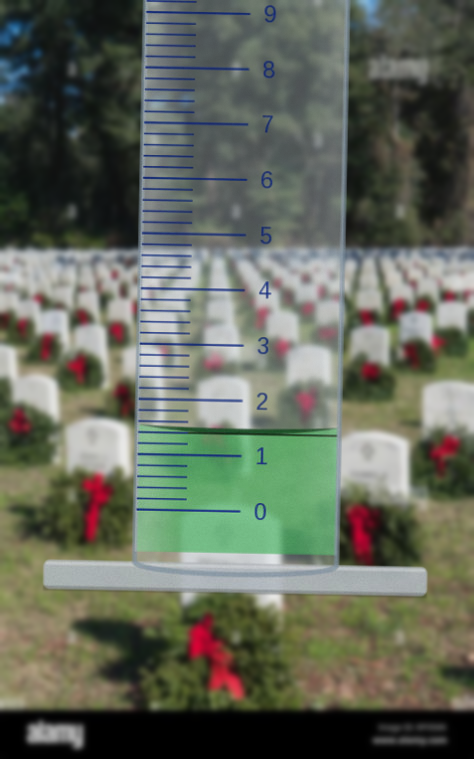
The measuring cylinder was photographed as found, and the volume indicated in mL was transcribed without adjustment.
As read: 1.4 mL
